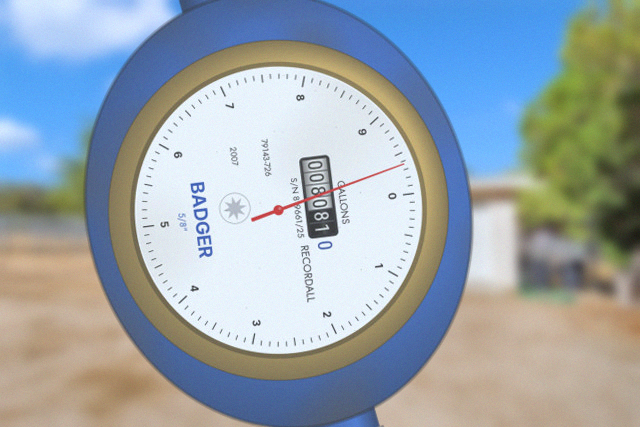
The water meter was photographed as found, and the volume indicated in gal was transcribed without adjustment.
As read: 80809.6 gal
